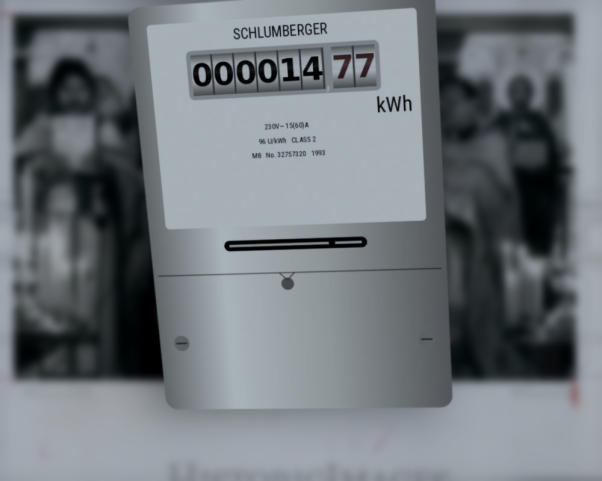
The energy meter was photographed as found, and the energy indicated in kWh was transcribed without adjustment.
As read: 14.77 kWh
